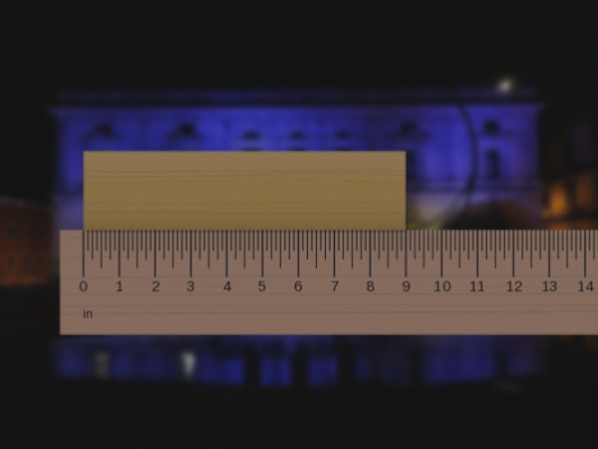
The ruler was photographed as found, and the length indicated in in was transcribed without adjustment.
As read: 9 in
